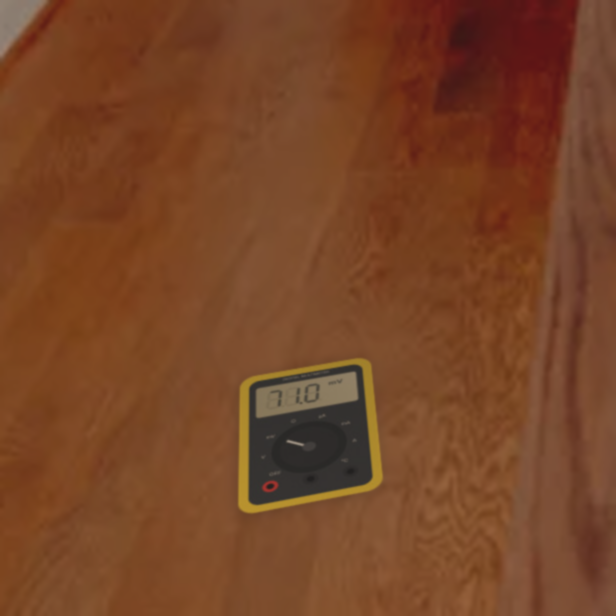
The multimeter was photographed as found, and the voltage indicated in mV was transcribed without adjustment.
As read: 71.0 mV
